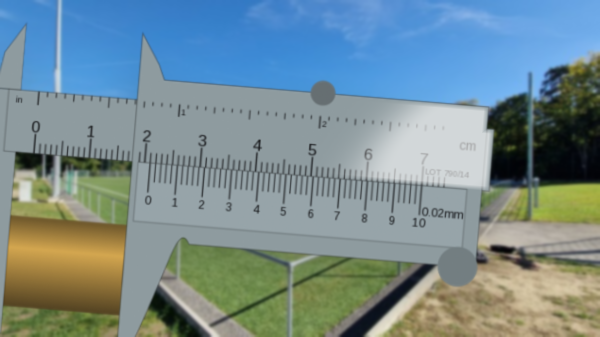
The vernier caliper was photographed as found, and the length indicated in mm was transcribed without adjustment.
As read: 21.0 mm
